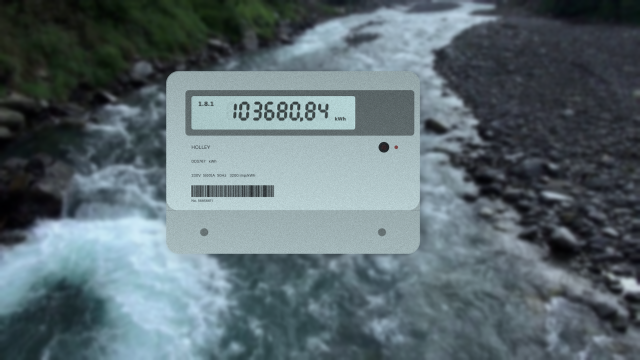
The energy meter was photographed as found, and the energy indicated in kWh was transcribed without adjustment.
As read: 103680.84 kWh
